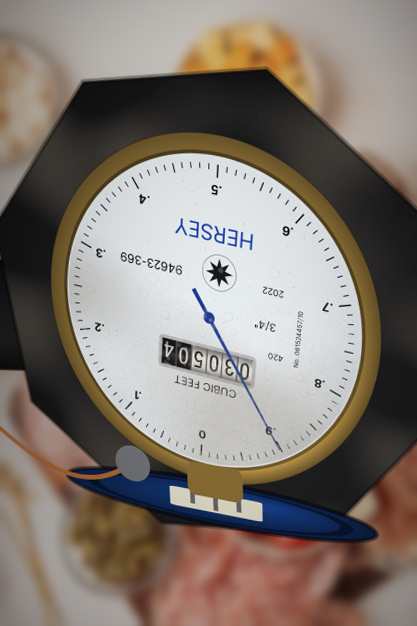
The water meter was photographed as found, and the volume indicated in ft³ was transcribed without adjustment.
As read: 30503.90 ft³
